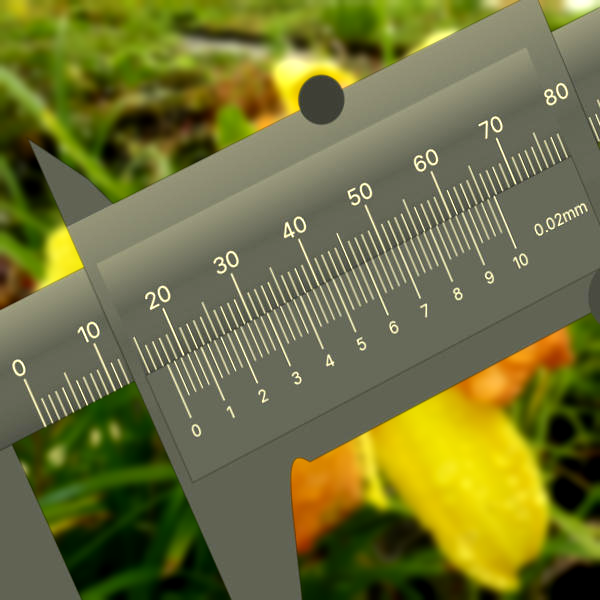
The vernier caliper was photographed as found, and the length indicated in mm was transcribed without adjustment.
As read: 17.6 mm
